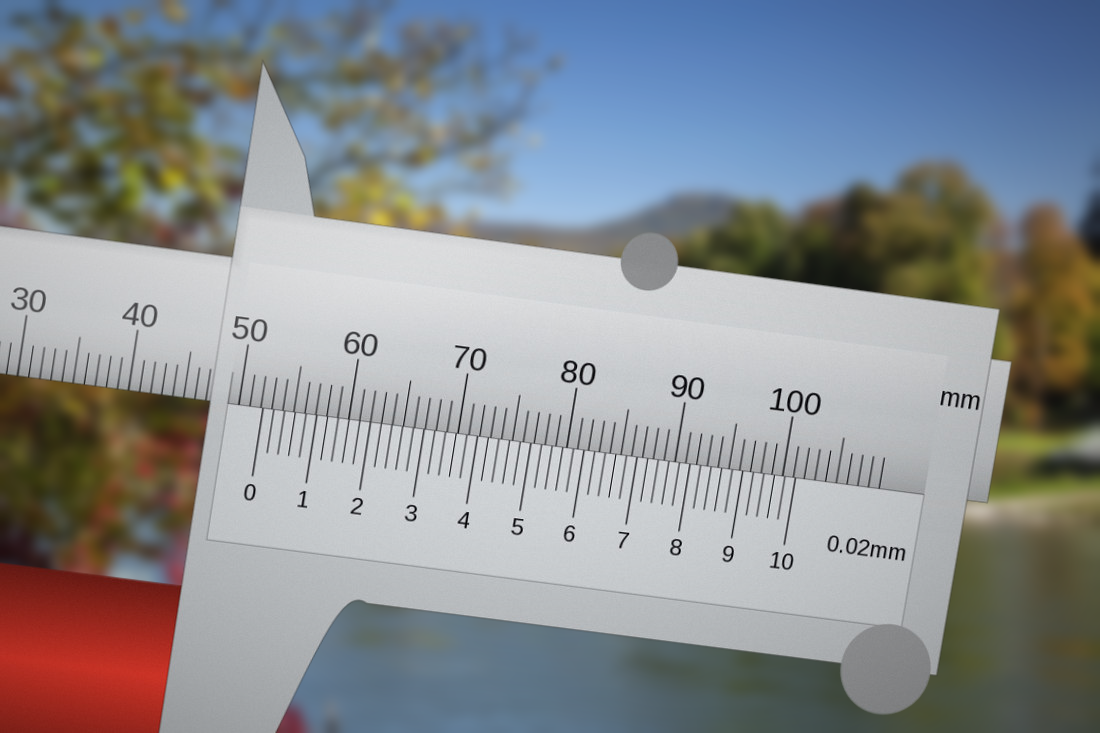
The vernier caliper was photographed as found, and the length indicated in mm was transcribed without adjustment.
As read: 52.2 mm
